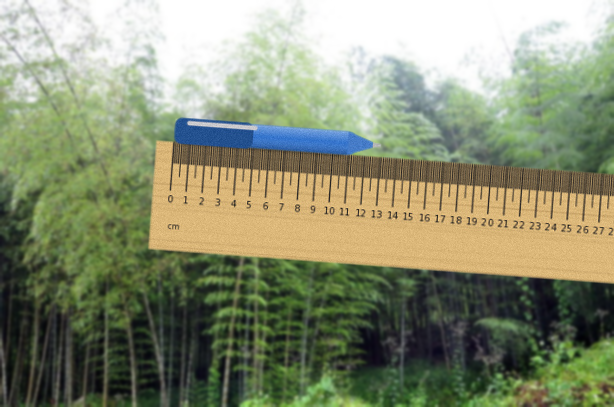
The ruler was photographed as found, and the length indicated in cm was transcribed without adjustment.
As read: 13 cm
